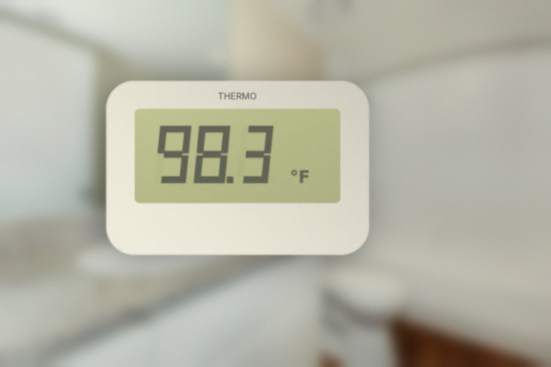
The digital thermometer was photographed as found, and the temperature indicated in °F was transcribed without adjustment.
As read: 98.3 °F
